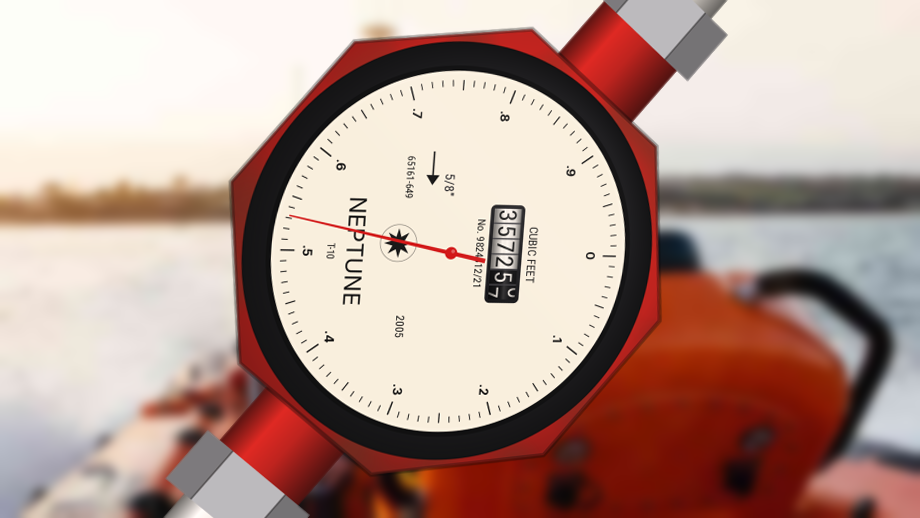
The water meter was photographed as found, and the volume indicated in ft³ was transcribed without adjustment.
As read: 357256.53 ft³
